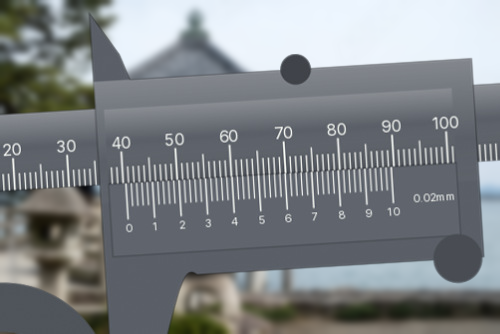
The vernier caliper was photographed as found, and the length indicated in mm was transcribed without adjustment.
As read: 40.5 mm
